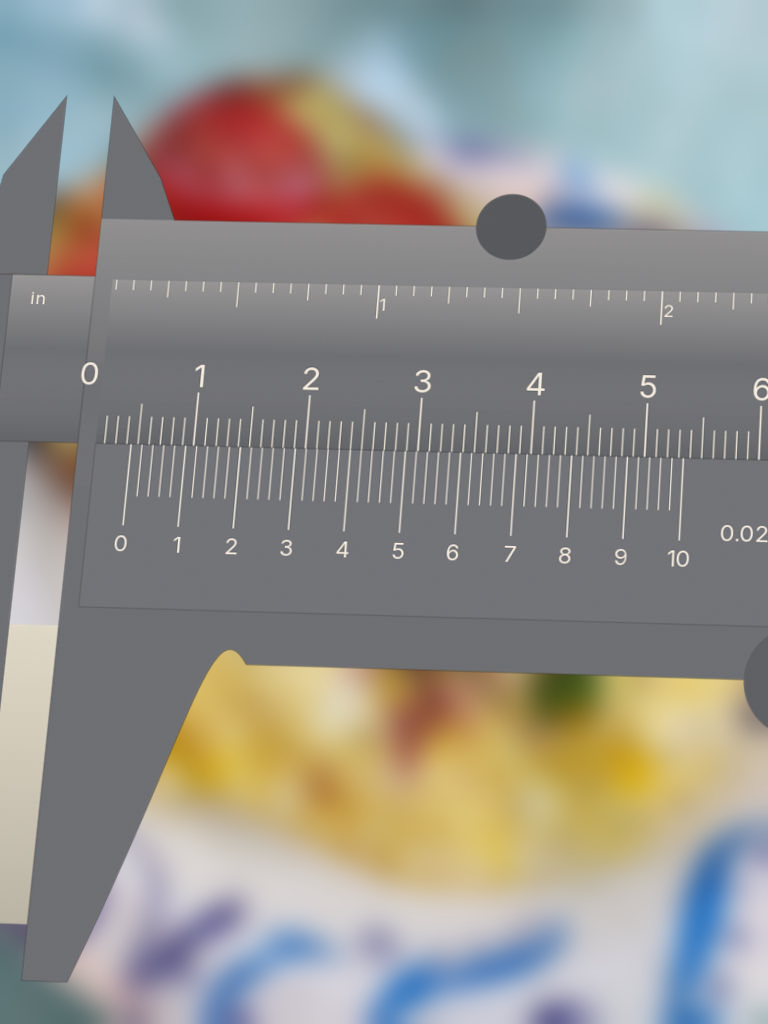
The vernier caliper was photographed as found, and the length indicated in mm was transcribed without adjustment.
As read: 4.4 mm
